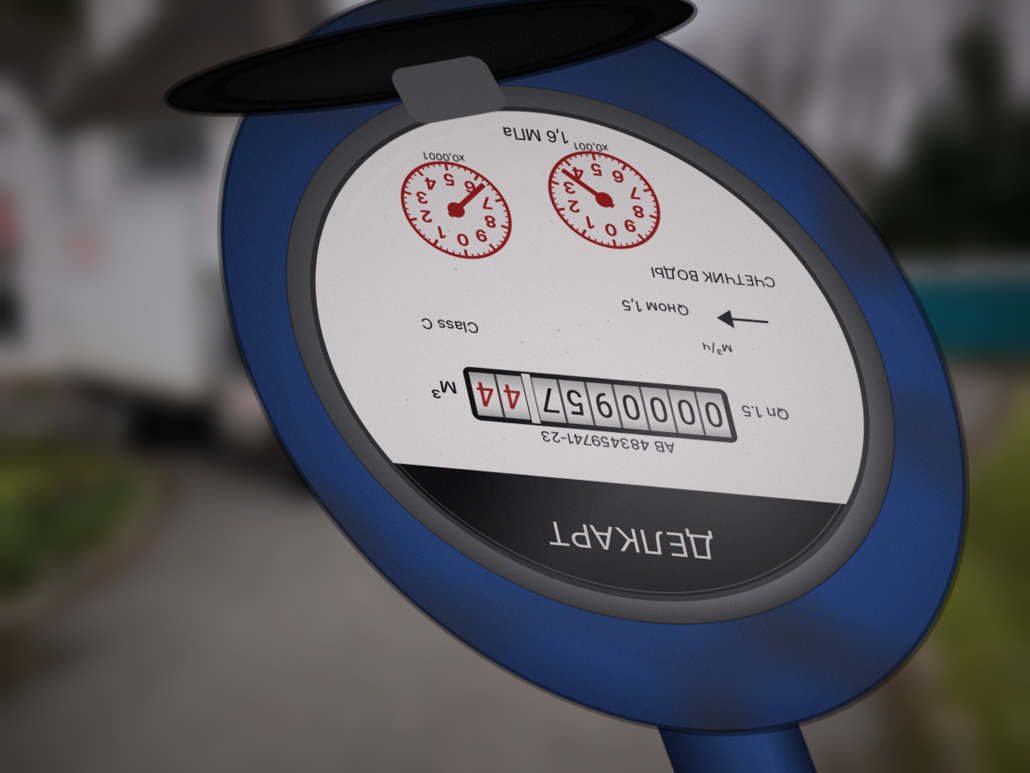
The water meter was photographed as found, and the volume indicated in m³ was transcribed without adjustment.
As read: 957.4436 m³
